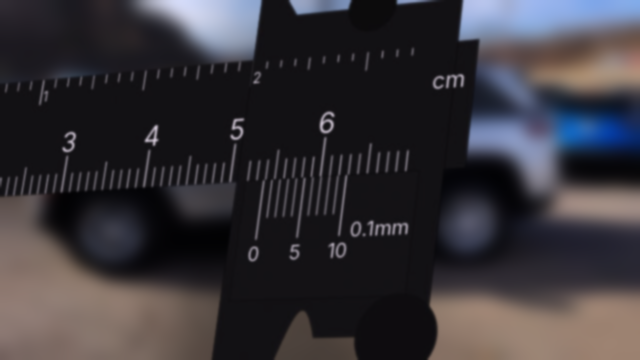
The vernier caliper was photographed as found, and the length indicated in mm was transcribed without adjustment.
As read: 53.8 mm
